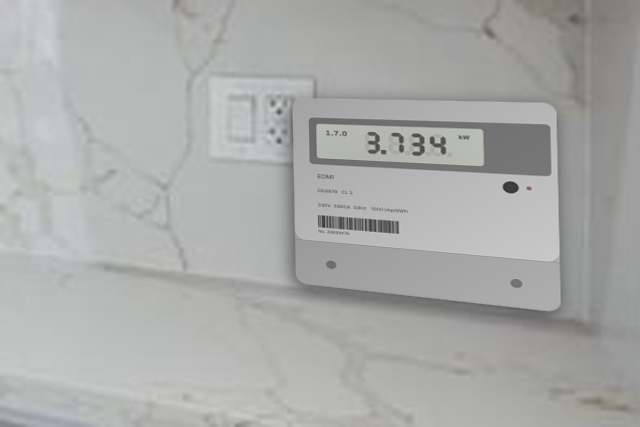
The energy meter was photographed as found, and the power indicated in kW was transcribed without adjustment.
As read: 3.734 kW
